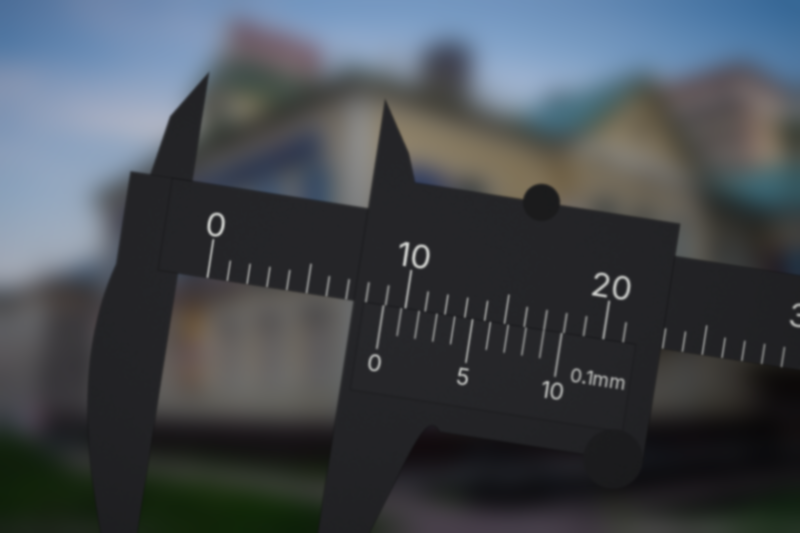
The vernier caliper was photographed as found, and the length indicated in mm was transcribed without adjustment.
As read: 8.9 mm
